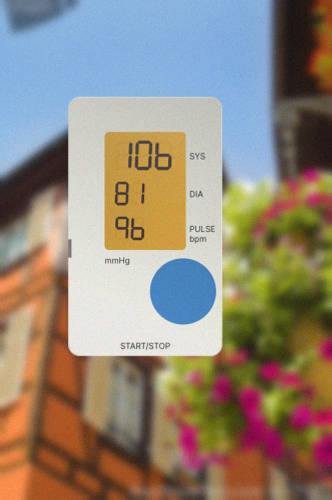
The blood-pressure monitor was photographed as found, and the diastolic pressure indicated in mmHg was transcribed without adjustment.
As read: 81 mmHg
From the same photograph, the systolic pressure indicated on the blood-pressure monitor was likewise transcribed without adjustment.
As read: 106 mmHg
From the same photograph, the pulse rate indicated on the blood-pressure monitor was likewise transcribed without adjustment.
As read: 96 bpm
